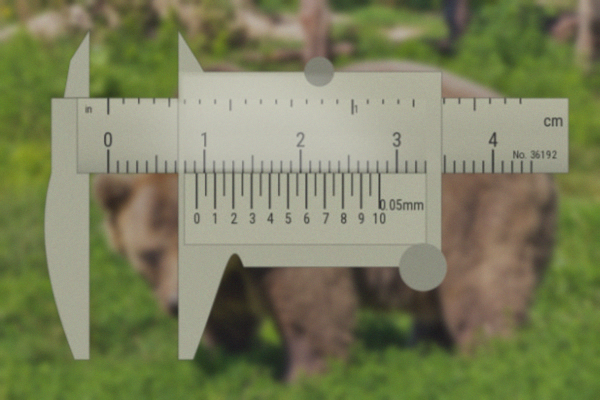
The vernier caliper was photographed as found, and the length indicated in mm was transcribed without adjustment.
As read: 9.2 mm
